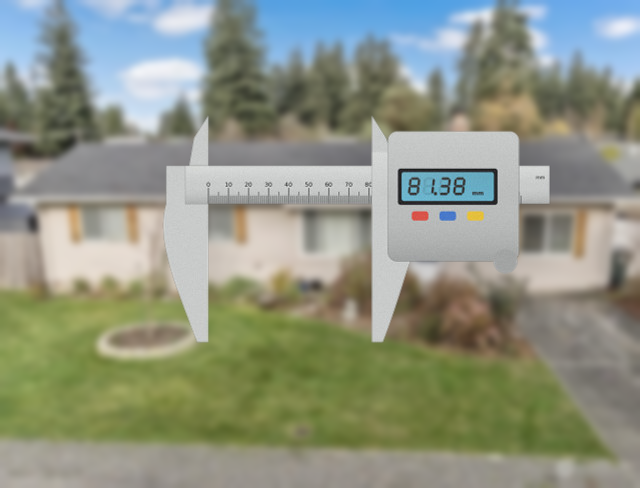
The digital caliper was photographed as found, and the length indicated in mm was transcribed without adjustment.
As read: 81.38 mm
